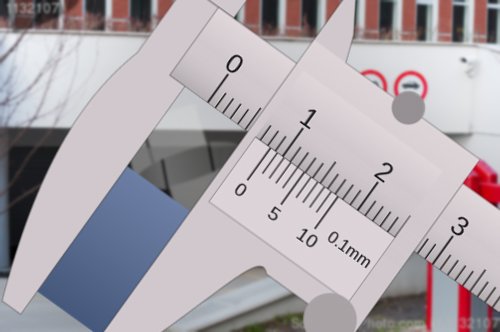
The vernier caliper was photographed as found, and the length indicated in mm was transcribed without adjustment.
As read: 8.4 mm
